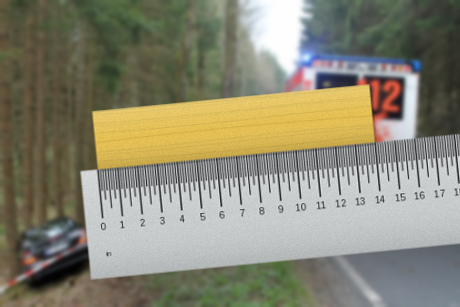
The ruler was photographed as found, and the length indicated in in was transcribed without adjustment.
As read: 14 in
